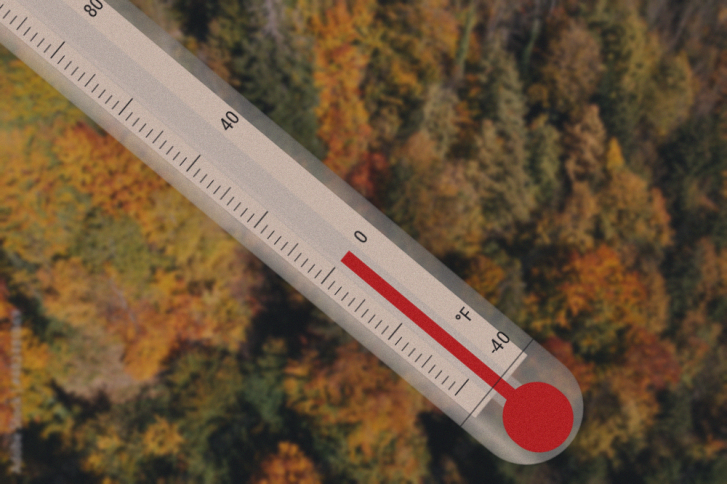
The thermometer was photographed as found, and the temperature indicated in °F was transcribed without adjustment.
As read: 0 °F
